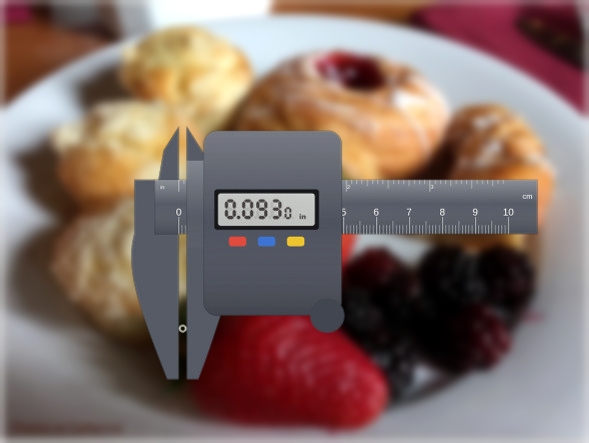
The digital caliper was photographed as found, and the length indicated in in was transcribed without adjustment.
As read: 0.0930 in
